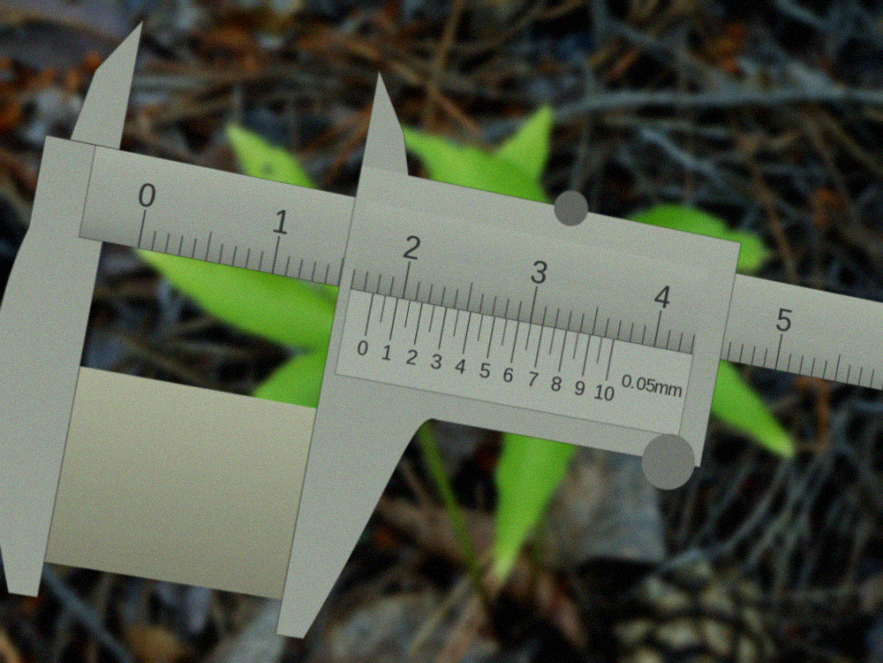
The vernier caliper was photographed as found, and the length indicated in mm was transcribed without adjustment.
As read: 17.7 mm
